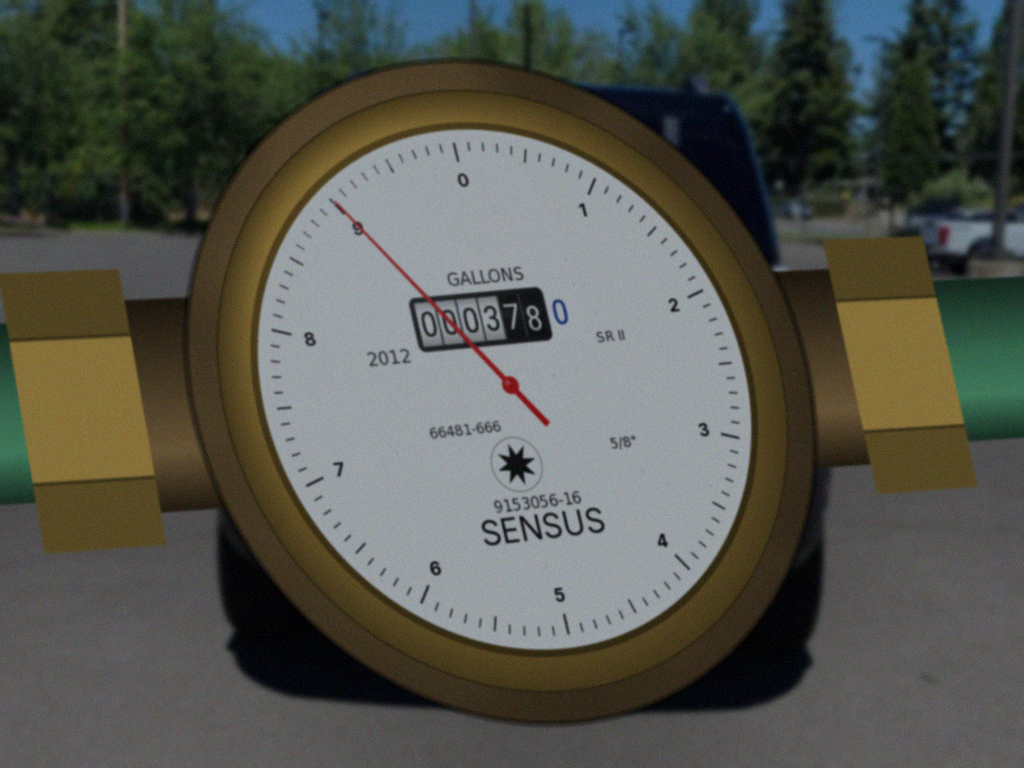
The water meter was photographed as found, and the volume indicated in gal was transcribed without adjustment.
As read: 3779.0 gal
